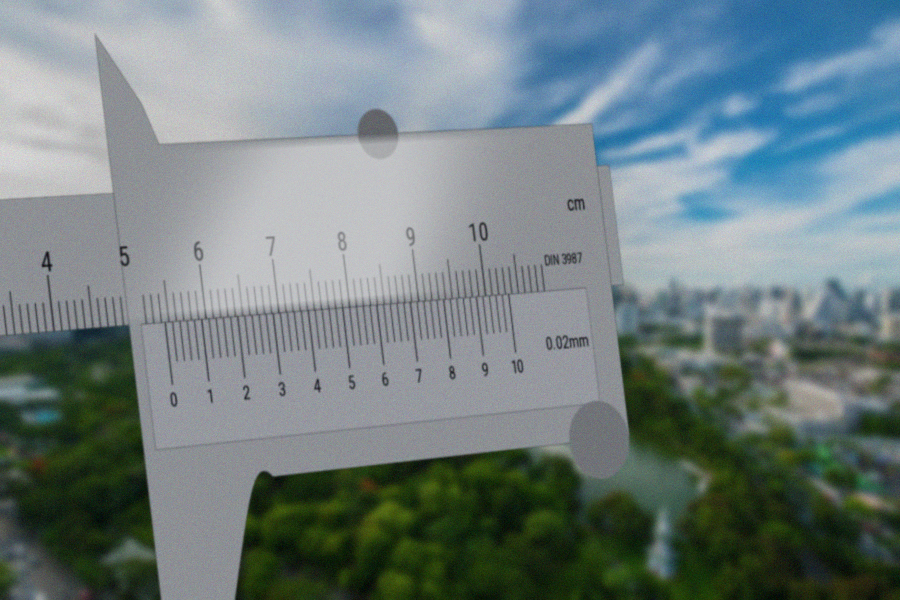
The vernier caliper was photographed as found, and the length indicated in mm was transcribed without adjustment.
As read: 54.5 mm
